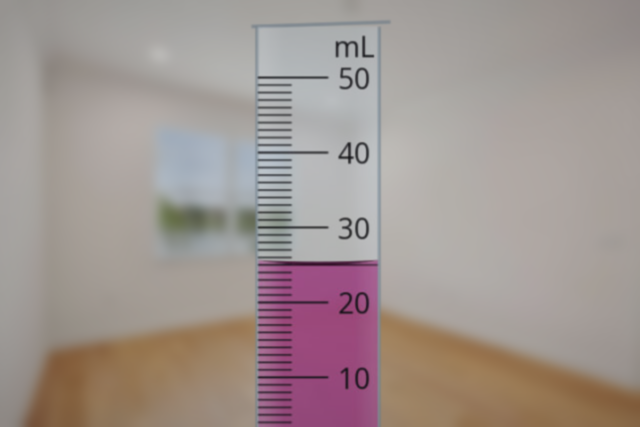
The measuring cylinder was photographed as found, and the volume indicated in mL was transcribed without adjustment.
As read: 25 mL
